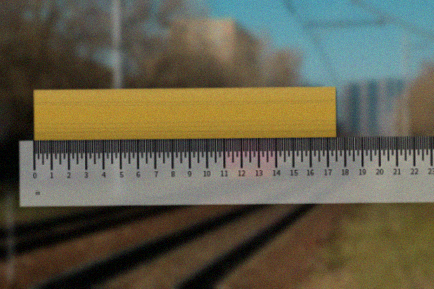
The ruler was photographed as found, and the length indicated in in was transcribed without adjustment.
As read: 17.5 in
